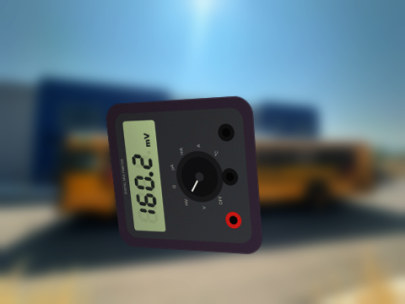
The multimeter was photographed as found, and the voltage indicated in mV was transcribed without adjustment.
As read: 160.2 mV
